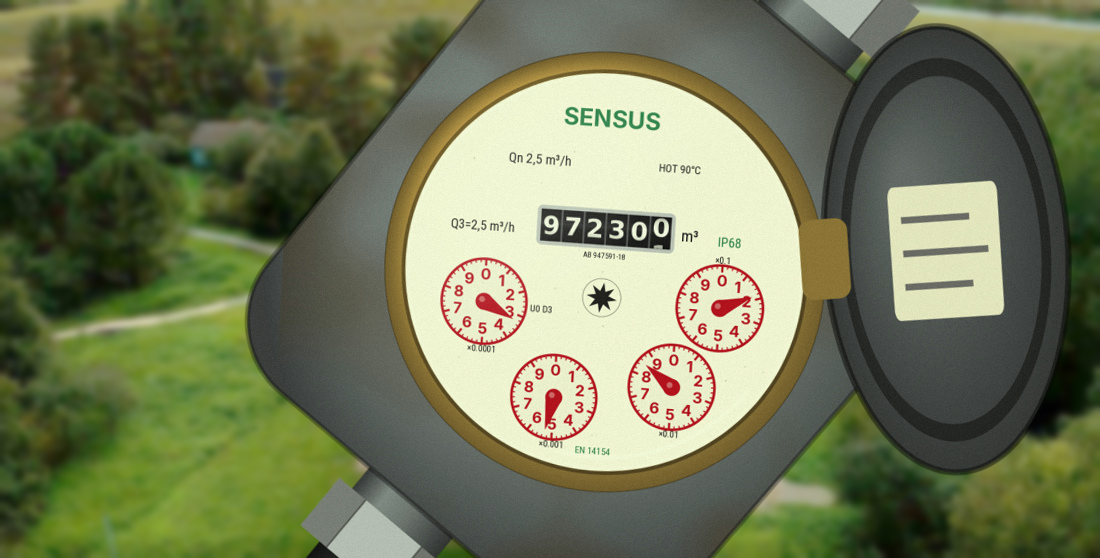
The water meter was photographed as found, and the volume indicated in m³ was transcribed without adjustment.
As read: 972300.1853 m³
